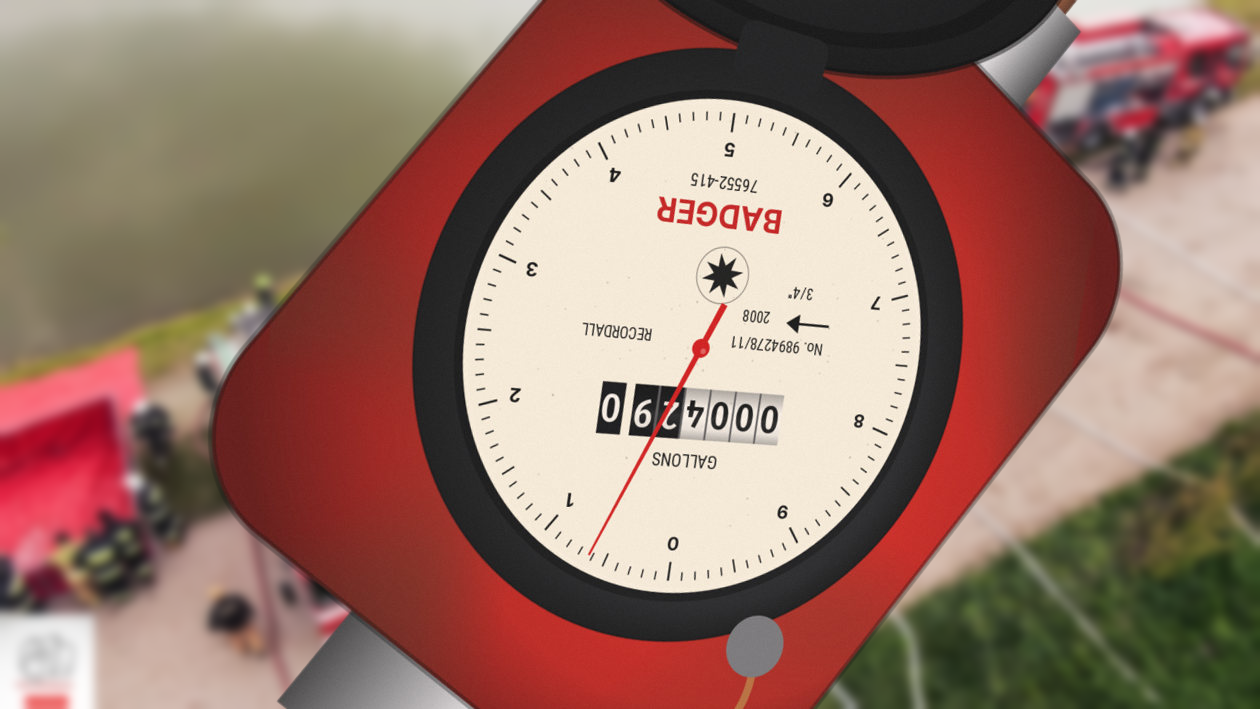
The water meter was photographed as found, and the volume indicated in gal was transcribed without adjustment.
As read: 4290.6 gal
